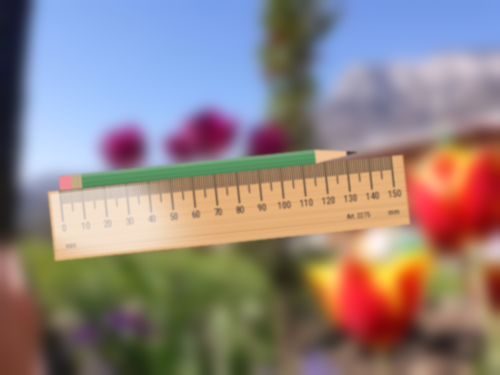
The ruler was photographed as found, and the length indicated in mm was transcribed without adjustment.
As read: 135 mm
